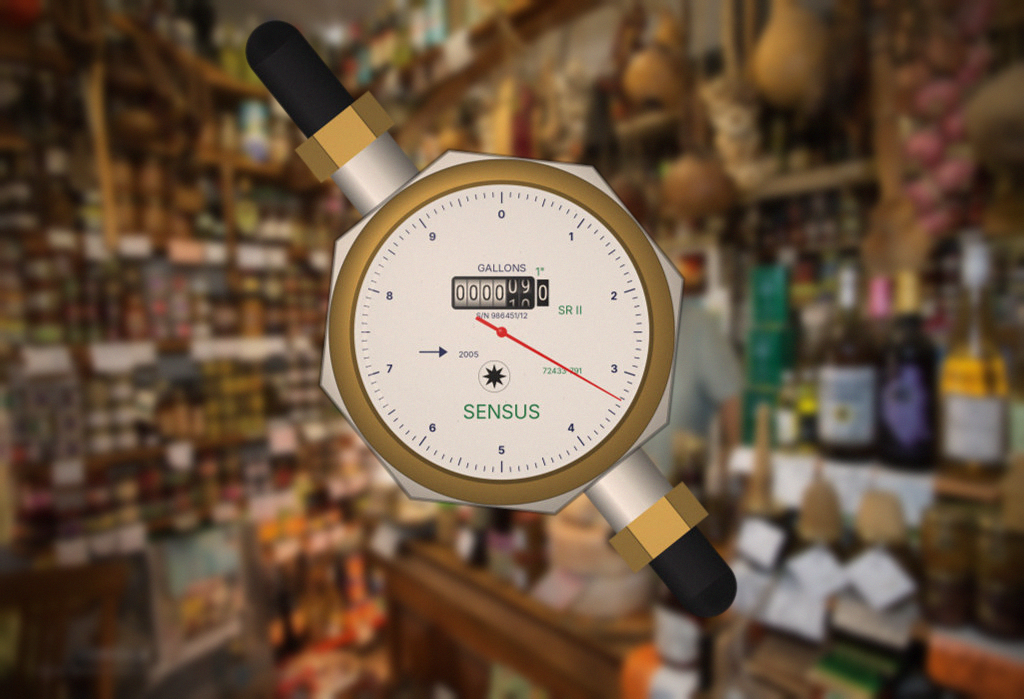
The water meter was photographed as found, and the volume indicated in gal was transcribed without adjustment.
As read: 93.3 gal
